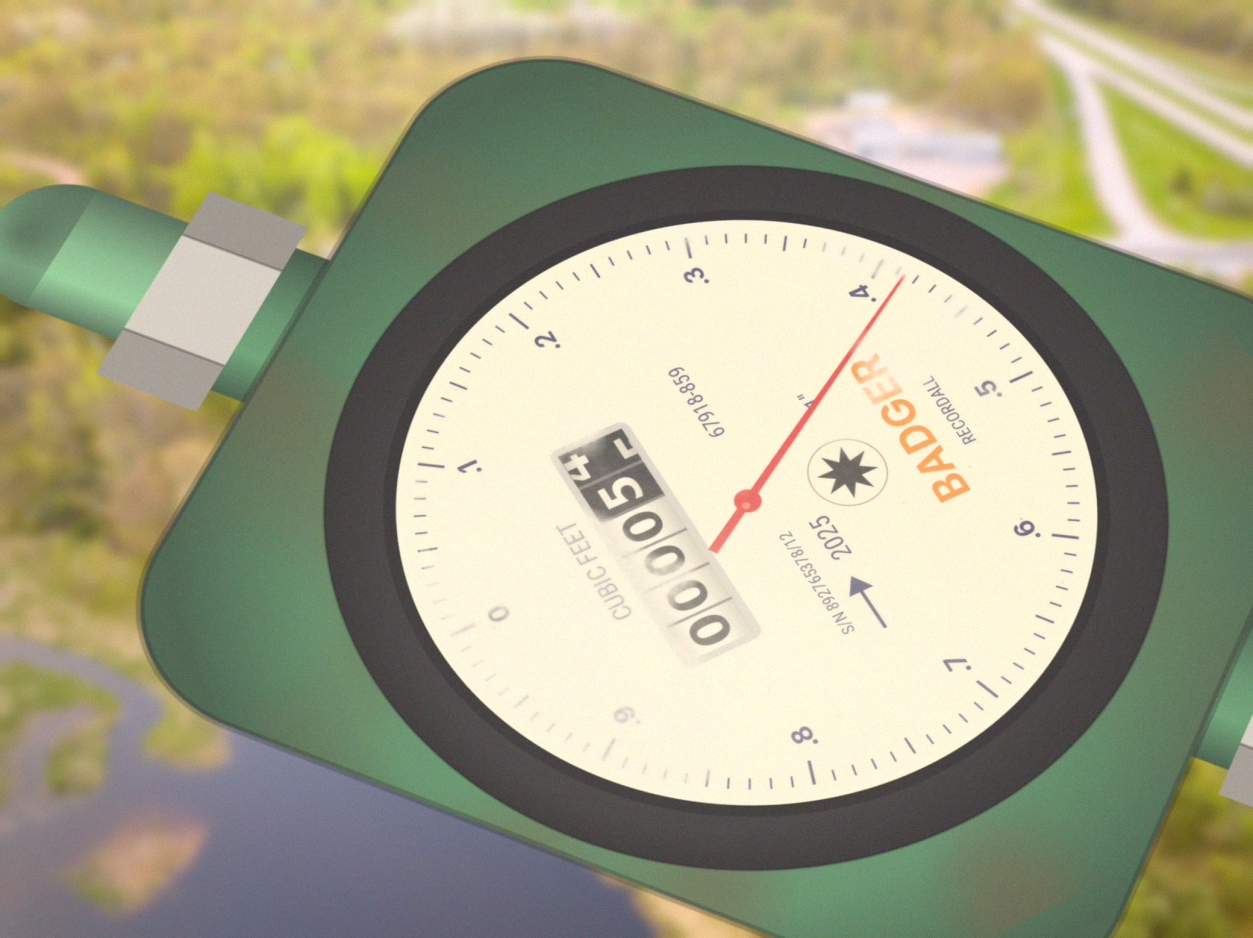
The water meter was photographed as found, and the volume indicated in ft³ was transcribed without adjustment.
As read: 54.41 ft³
